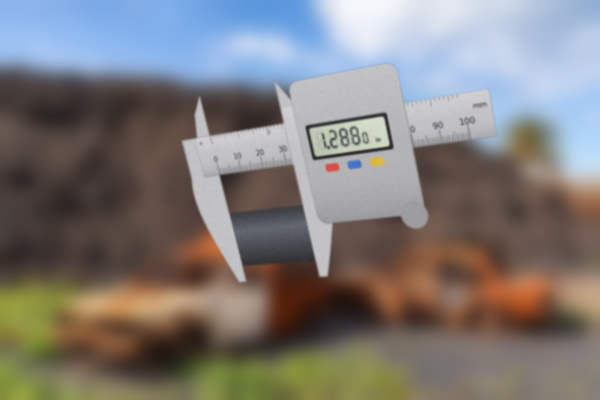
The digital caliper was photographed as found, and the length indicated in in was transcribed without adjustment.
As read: 1.2880 in
